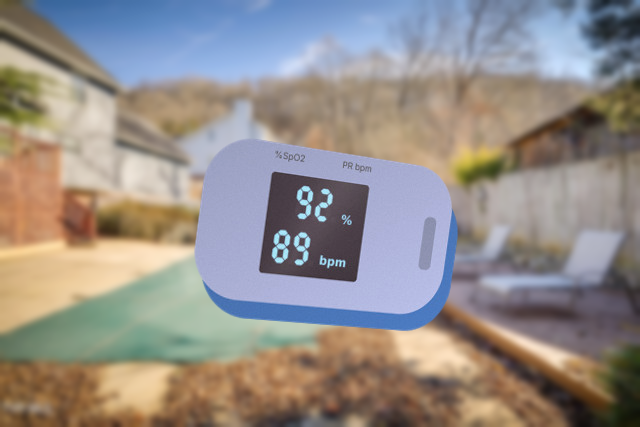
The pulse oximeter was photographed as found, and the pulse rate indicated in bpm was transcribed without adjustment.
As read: 89 bpm
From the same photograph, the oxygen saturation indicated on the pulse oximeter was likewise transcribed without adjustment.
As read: 92 %
